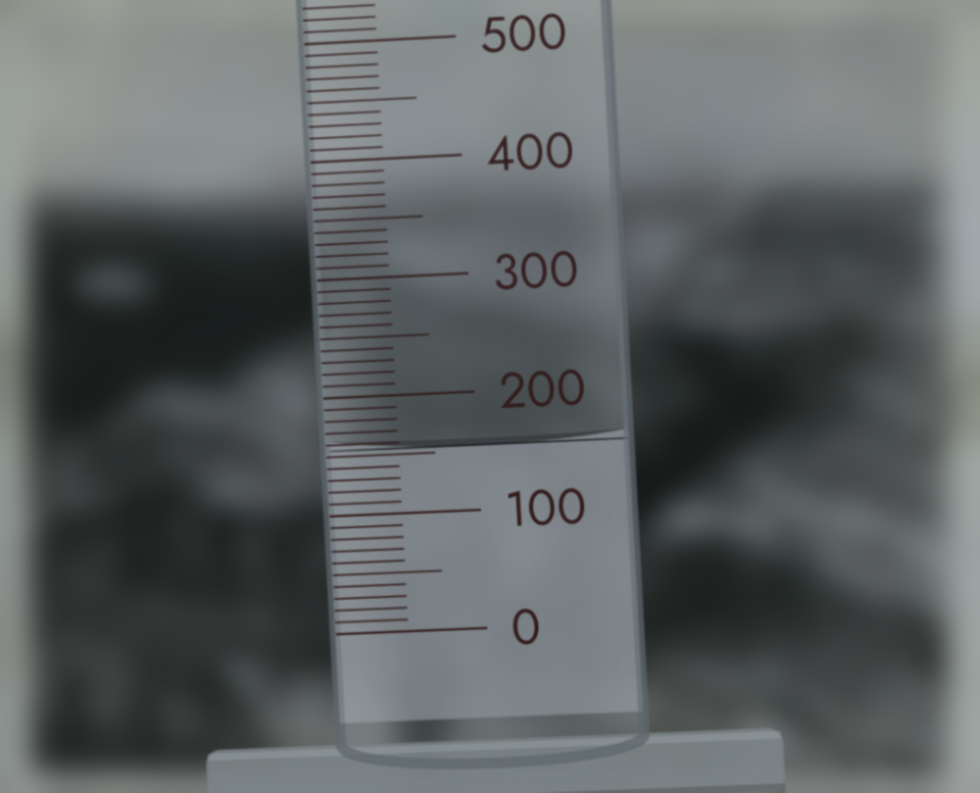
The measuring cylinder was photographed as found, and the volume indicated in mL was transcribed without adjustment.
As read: 155 mL
